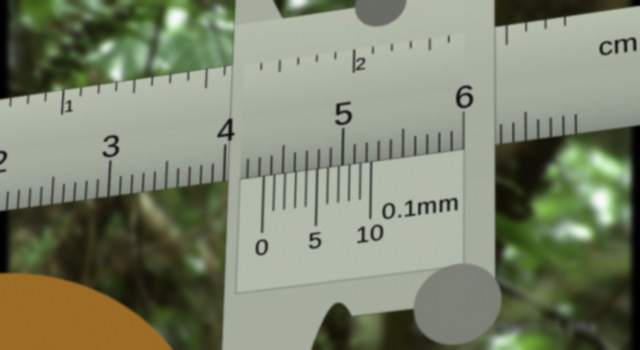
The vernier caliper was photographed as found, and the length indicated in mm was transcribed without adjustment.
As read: 43.4 mm
